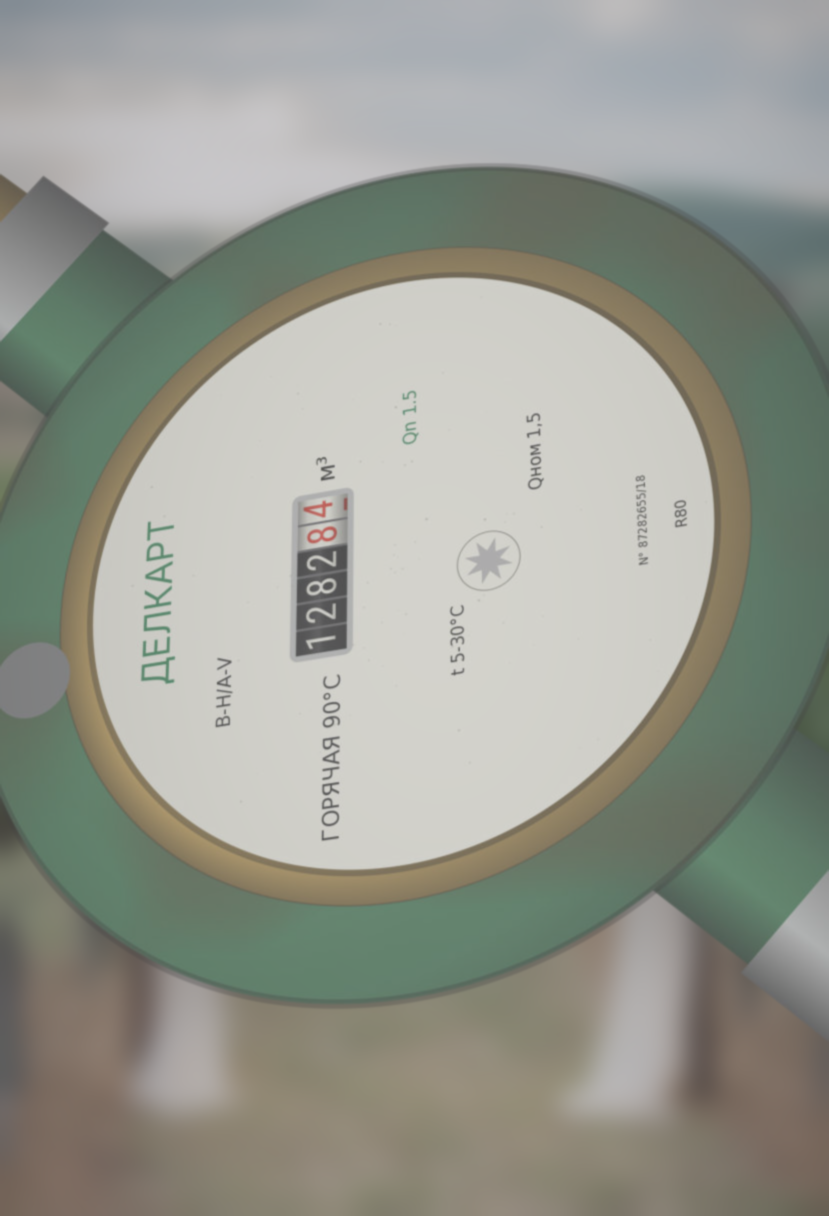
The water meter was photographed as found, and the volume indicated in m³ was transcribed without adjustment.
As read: 1282.84 m³
